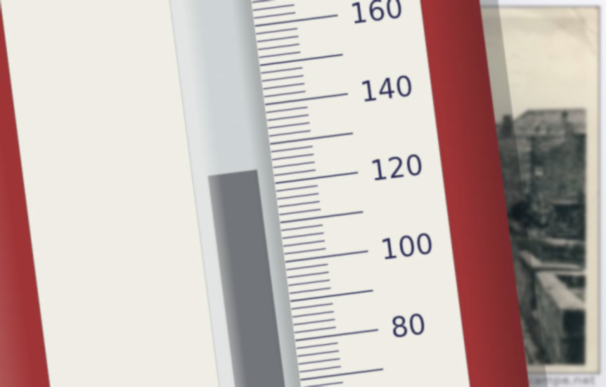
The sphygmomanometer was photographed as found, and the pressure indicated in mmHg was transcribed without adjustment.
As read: 124 mmHg
